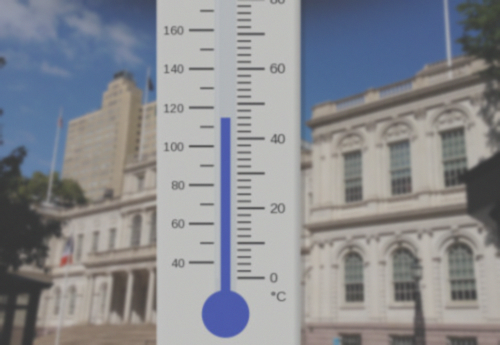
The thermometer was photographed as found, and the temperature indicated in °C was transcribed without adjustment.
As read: 46 °C
